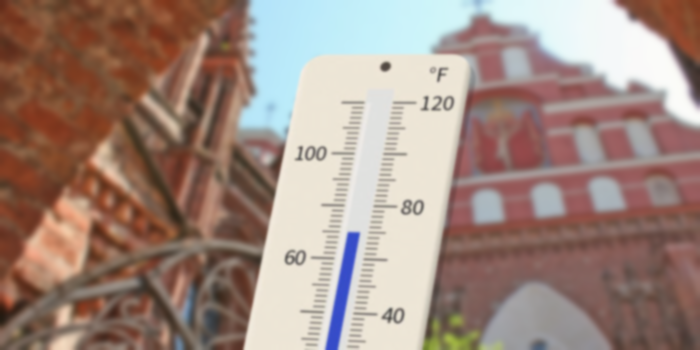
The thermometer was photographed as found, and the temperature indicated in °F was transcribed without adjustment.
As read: 70 °F
